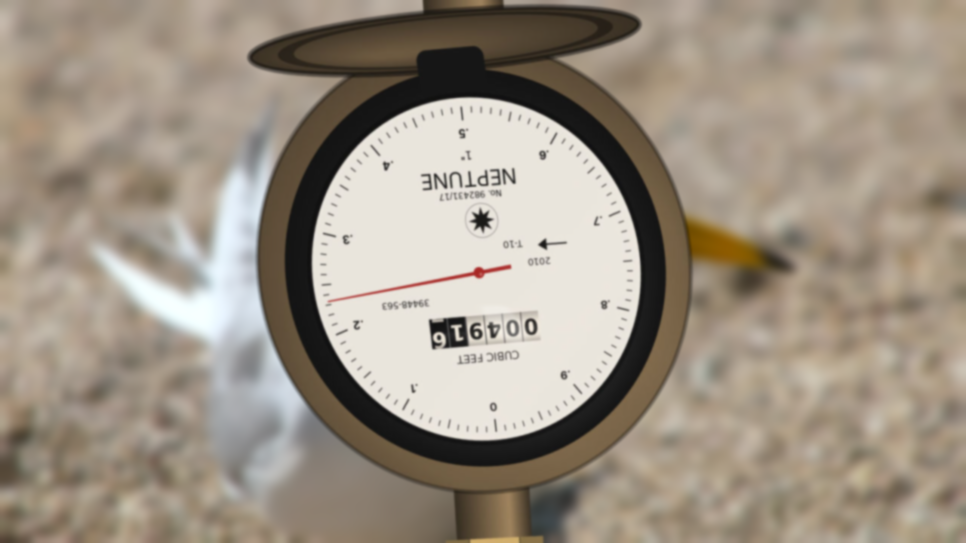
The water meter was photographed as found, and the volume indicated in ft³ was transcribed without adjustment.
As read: 4916.23 ft³
